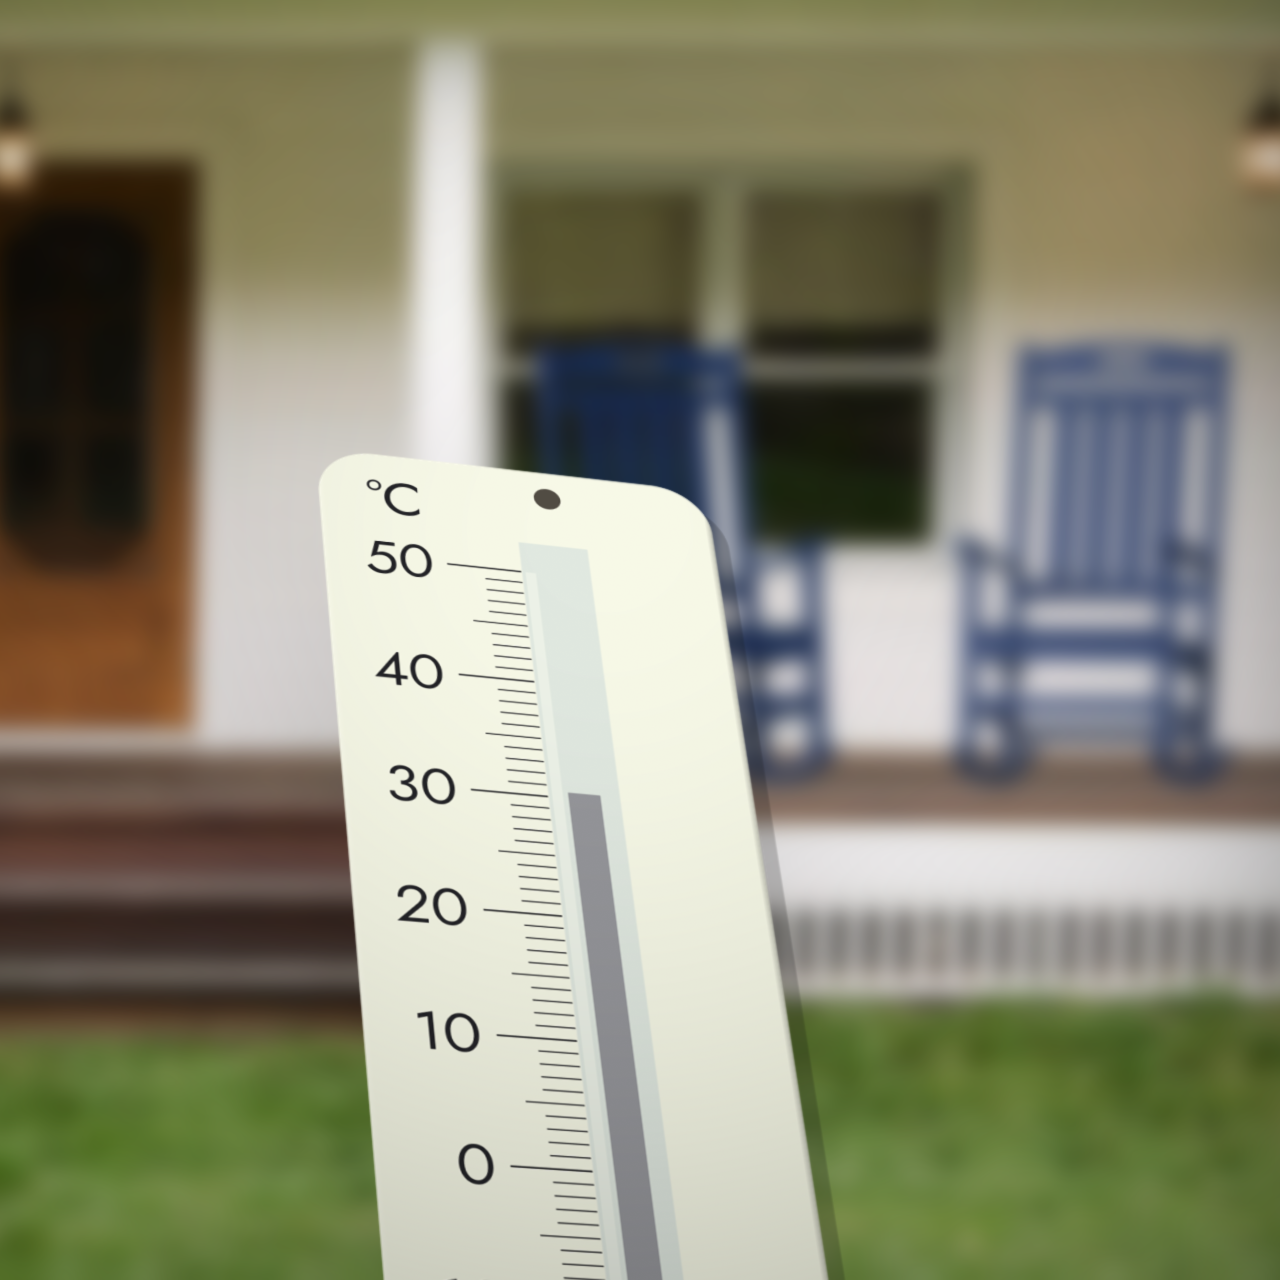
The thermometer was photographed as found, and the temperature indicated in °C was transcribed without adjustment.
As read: 30.5 °C
